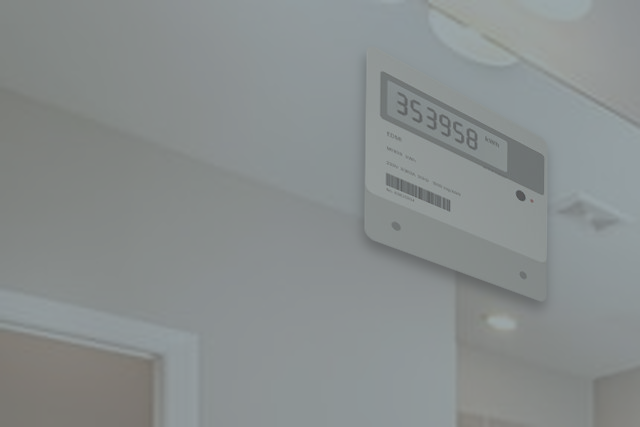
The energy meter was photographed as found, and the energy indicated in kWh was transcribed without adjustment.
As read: 353958 kWh
